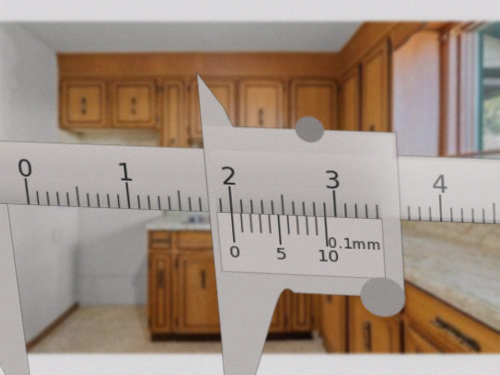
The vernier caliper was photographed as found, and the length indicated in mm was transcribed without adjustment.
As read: 20.0 mm
